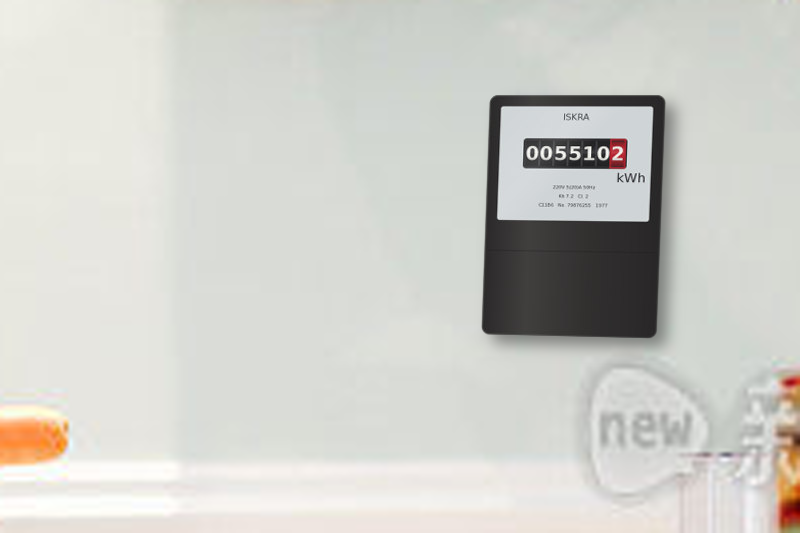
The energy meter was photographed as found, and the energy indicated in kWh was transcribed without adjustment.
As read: 5510.2 kWh
